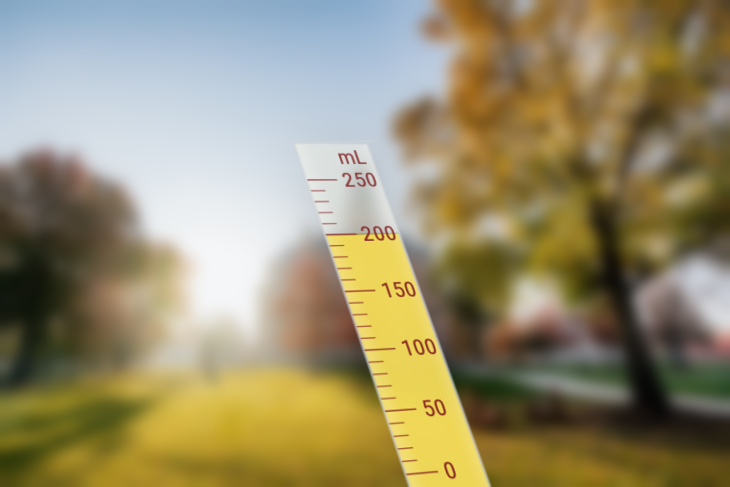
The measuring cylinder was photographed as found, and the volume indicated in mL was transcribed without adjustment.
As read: 200 mL
